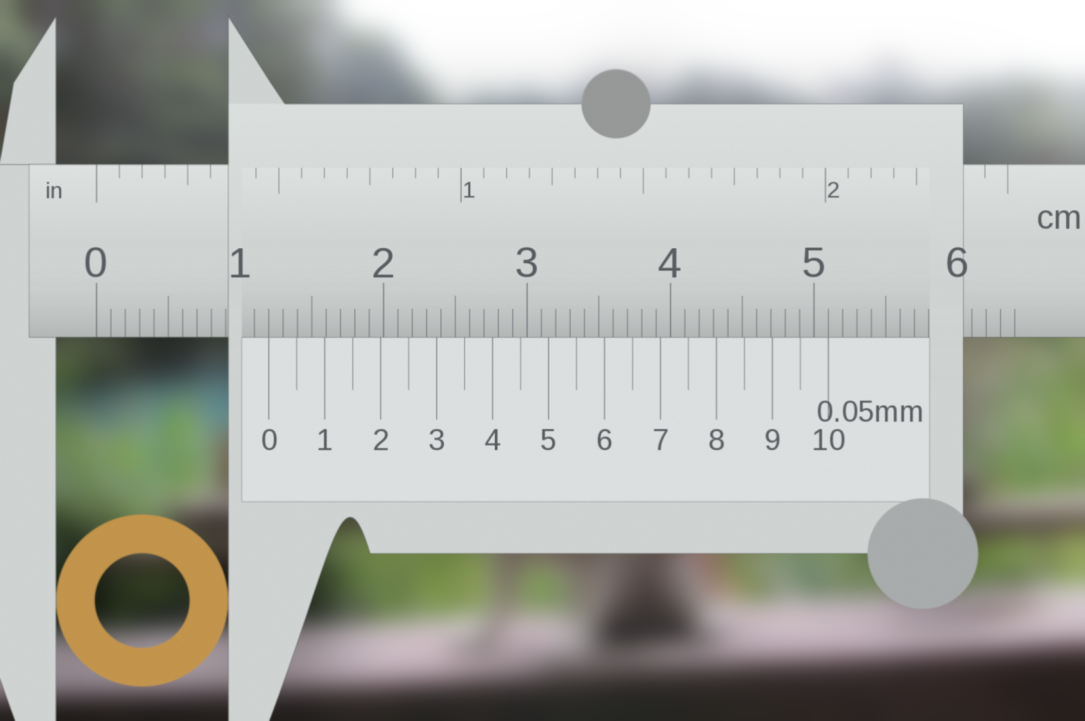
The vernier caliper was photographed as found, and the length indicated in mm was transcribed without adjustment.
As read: 12.0 mm
